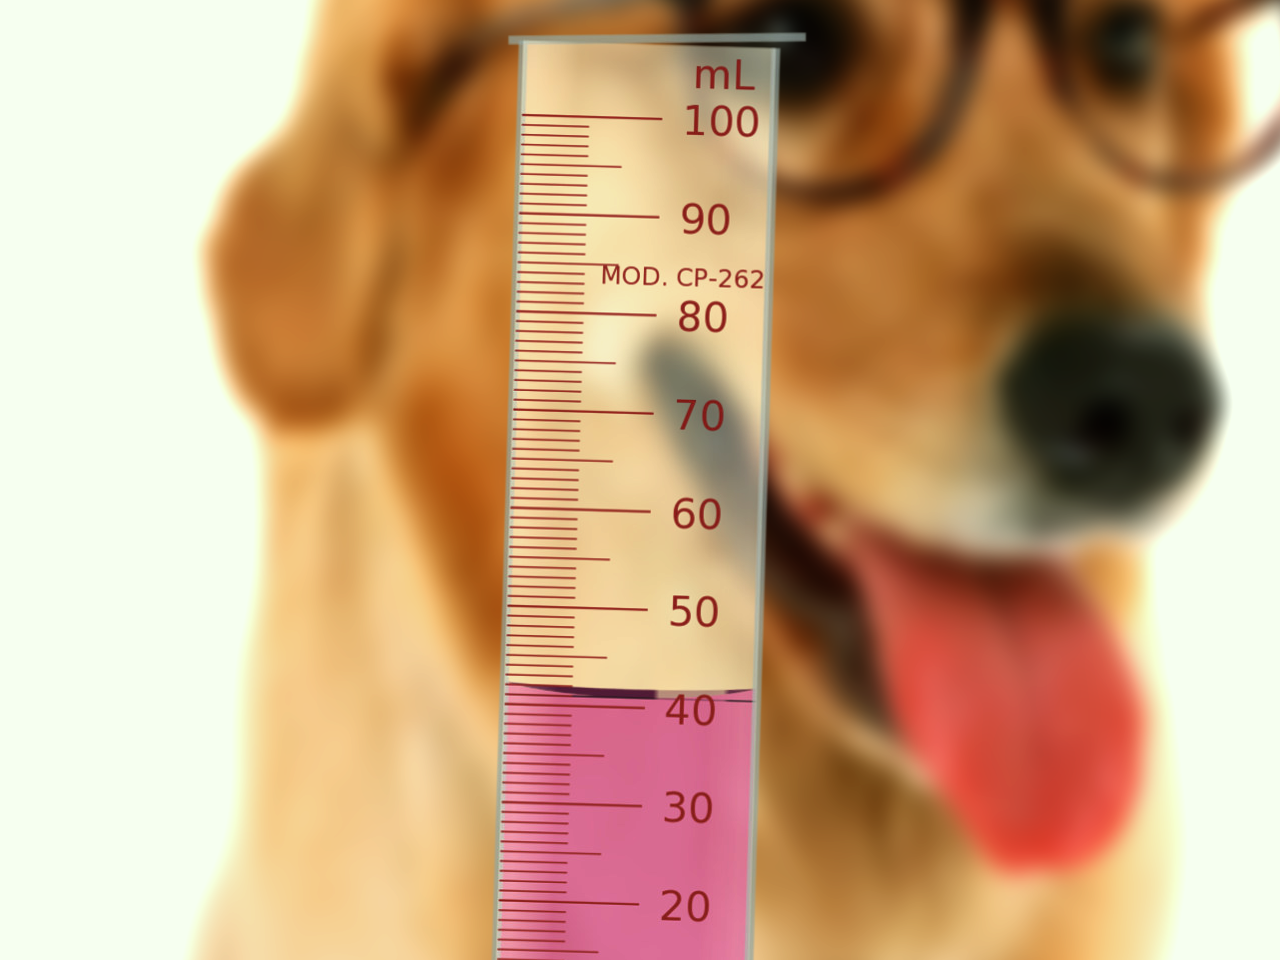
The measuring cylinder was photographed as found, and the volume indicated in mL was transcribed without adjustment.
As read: 41 mL
